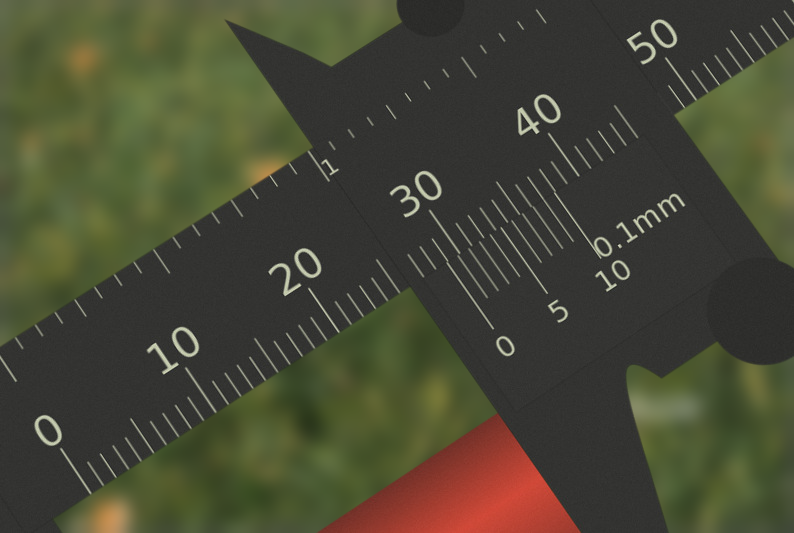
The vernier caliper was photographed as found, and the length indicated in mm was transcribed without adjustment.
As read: 28.9 mm
